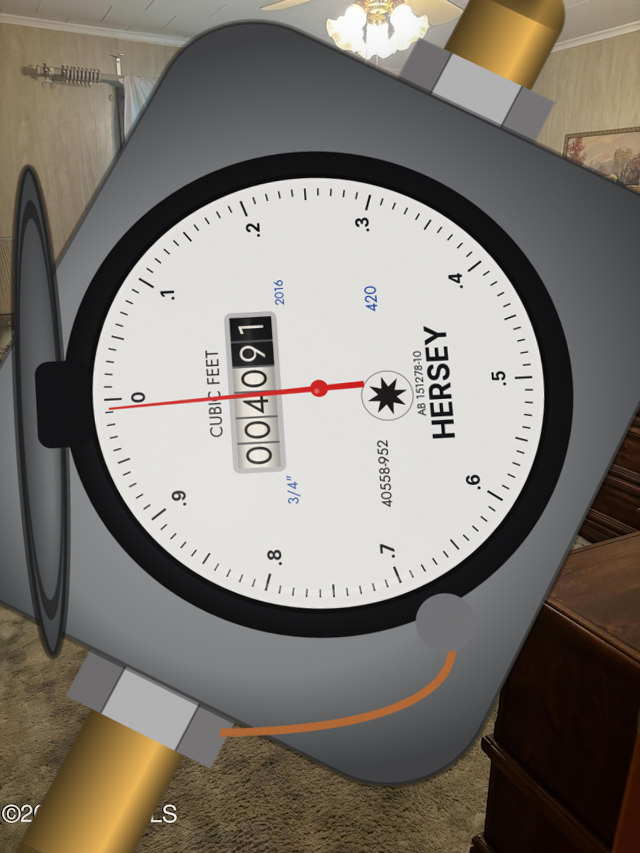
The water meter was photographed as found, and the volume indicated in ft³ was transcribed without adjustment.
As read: 4090.99 ft³
